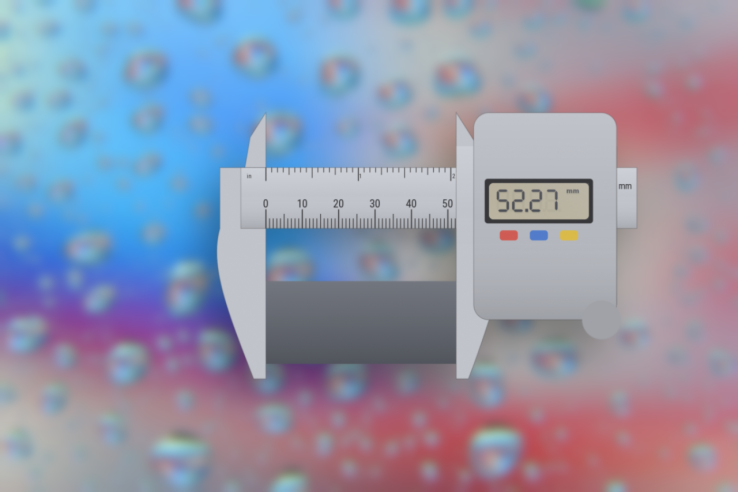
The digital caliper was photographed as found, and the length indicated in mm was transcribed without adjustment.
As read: 52.27 mm
